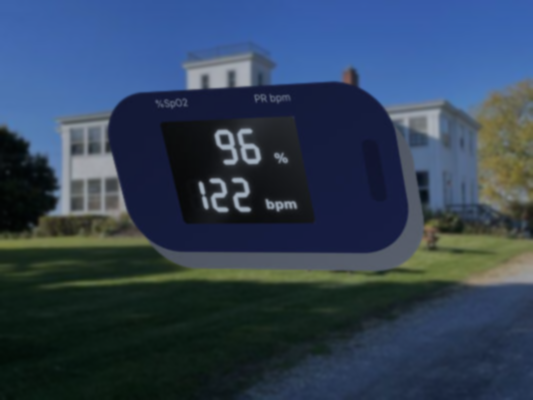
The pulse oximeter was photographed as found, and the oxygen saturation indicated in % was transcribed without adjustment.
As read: 96 %
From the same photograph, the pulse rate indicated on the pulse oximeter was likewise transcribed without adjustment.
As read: 122 bpm
